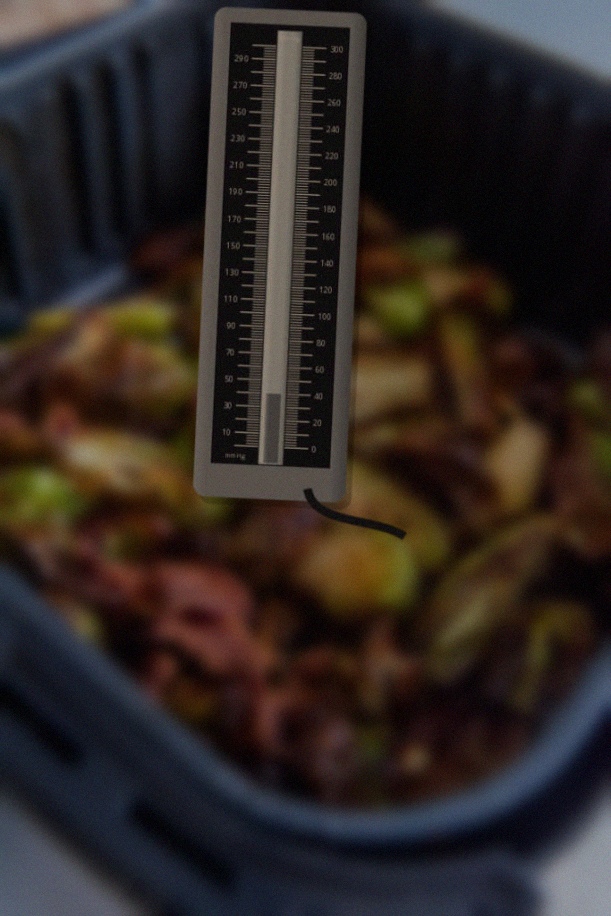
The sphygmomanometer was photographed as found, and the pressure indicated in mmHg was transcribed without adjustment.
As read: 40 mmHg
